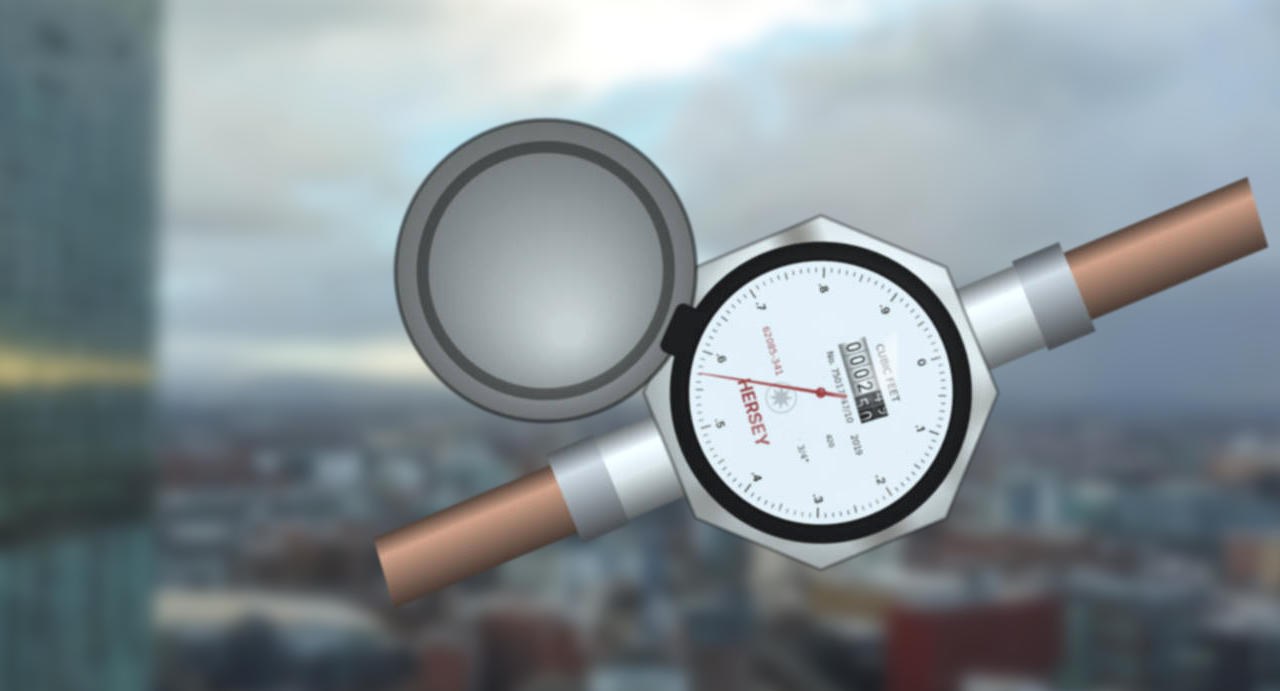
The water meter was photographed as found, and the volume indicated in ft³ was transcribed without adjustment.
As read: 249.57 ft³
